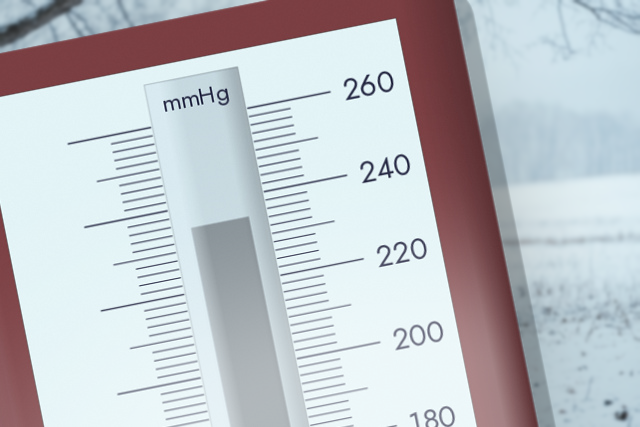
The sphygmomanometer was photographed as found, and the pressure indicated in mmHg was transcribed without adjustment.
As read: 235 mmHg
